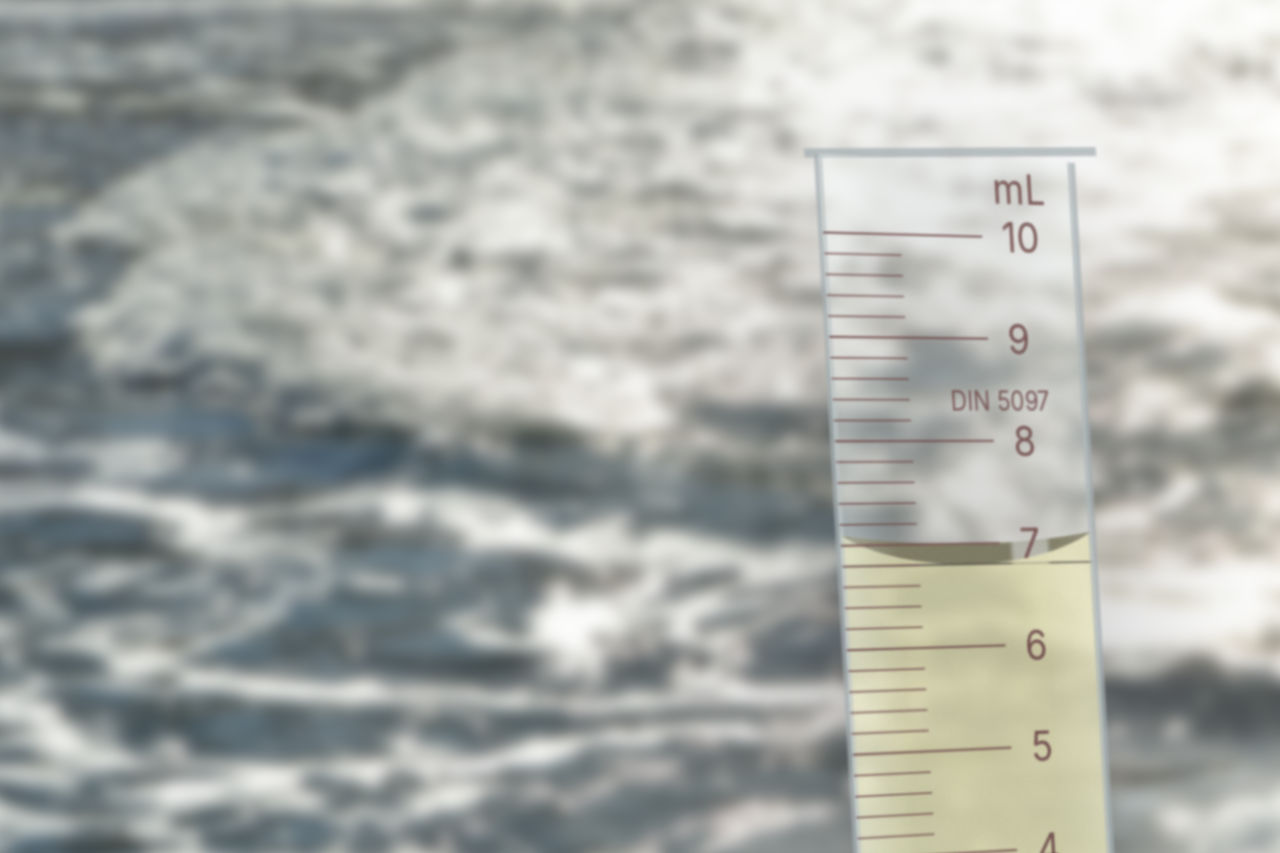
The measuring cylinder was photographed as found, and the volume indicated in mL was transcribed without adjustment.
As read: 6.8 mL
